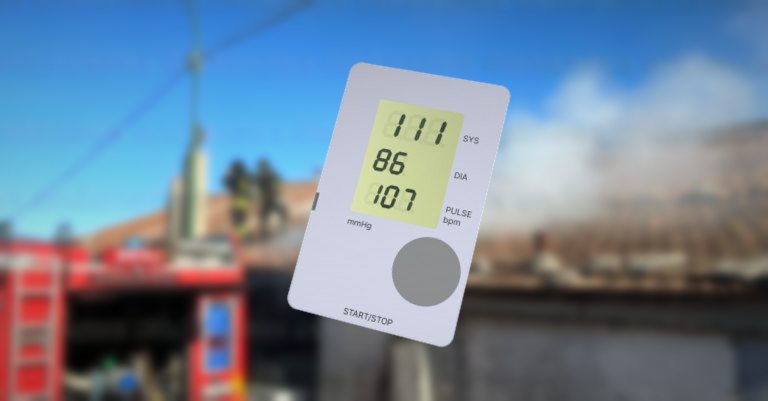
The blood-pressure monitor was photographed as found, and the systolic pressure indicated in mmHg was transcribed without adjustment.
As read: 111 mmHg
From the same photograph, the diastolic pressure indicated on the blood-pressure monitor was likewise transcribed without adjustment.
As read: 86 mmHg
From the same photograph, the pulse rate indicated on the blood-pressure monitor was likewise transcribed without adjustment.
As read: 107 bpm
